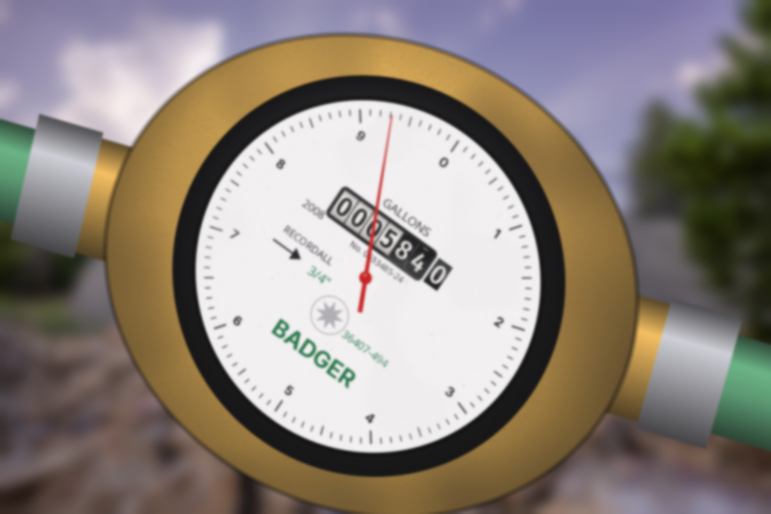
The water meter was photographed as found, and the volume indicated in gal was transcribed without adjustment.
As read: 5839.3 gal
